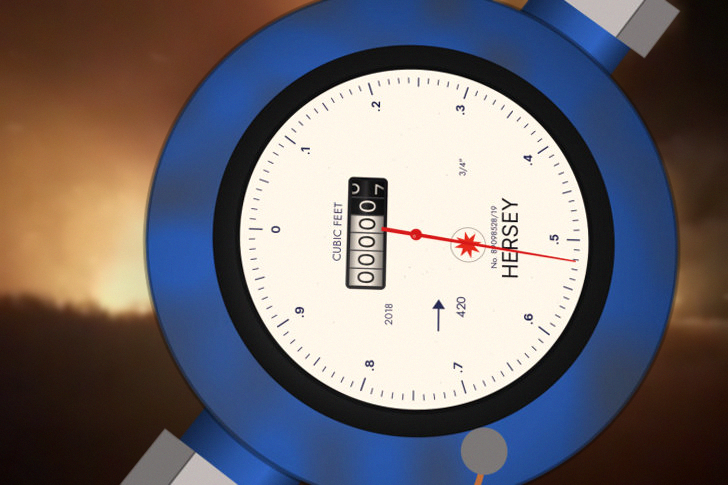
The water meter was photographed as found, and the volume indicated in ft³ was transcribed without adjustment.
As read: 6.52 ft³
